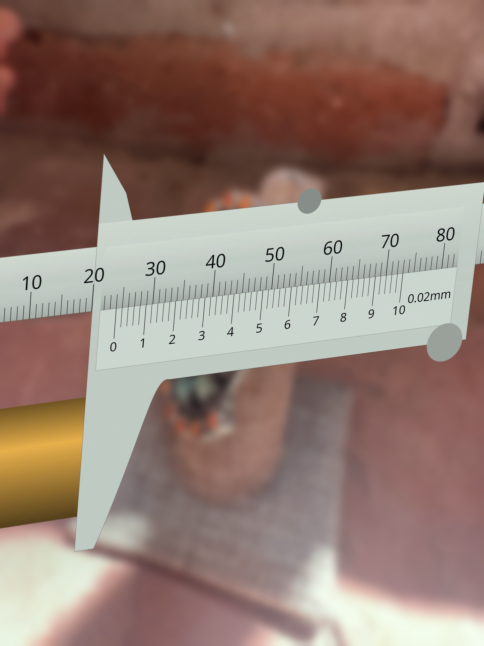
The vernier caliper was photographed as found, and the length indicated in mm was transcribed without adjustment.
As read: 24.0 mm
